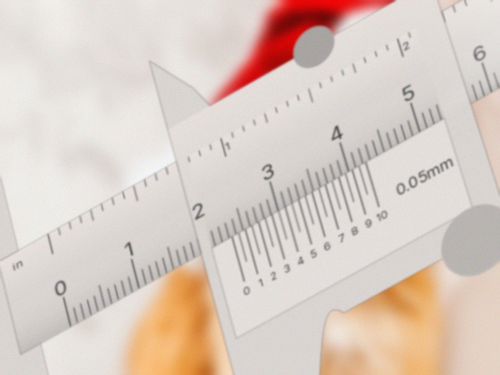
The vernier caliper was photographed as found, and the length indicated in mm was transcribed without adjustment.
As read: 23.4 mm
